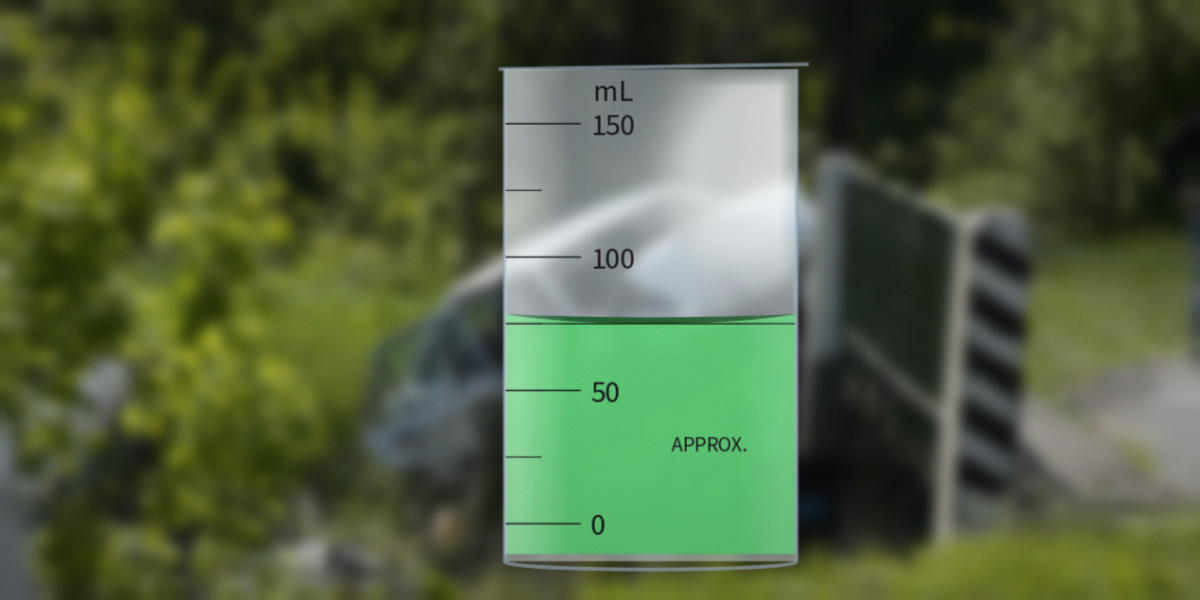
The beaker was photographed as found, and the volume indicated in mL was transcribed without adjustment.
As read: 75 mL
